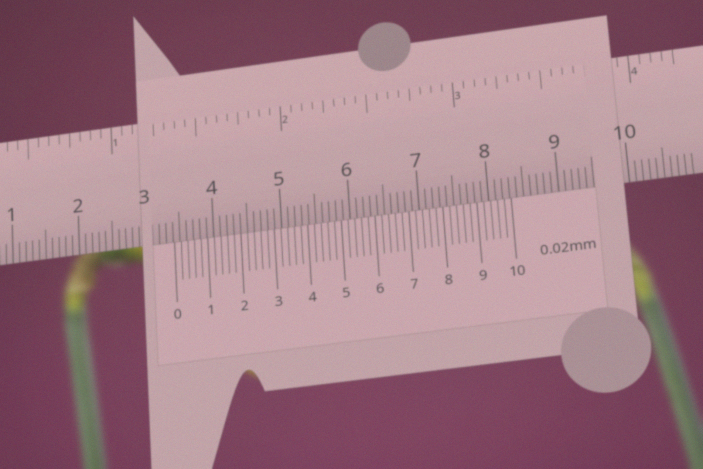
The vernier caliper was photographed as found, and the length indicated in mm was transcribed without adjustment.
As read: 34.2 mm
